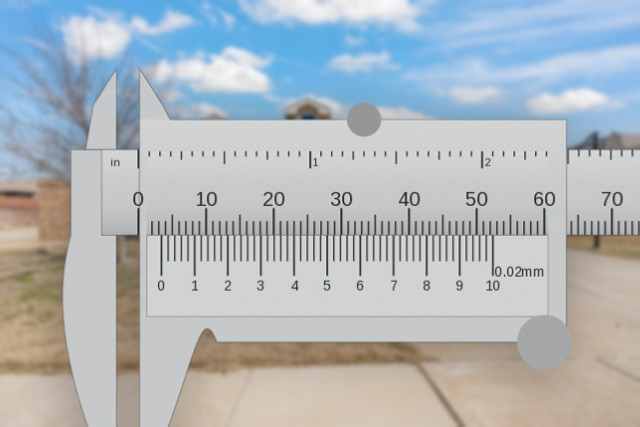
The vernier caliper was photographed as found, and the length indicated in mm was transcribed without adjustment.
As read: 3.4 mm
